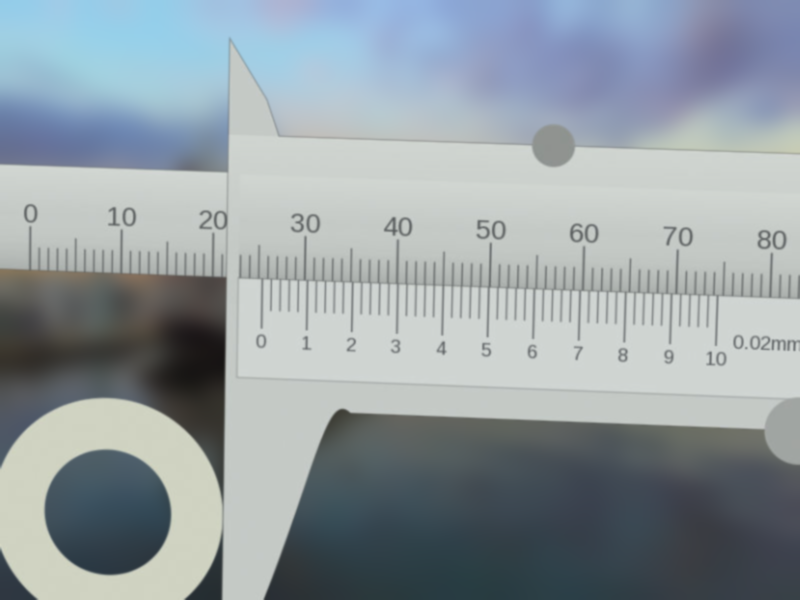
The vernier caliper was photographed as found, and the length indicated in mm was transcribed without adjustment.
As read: 25.4 mm
